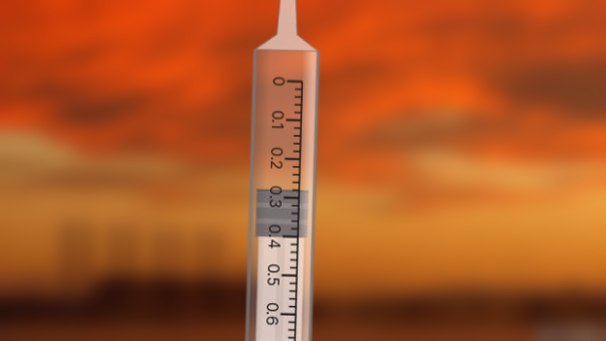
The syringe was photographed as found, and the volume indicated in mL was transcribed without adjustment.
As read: 0.28 mL
